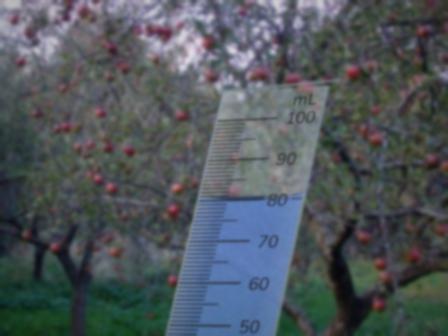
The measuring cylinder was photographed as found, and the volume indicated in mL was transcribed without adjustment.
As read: 80 mL
